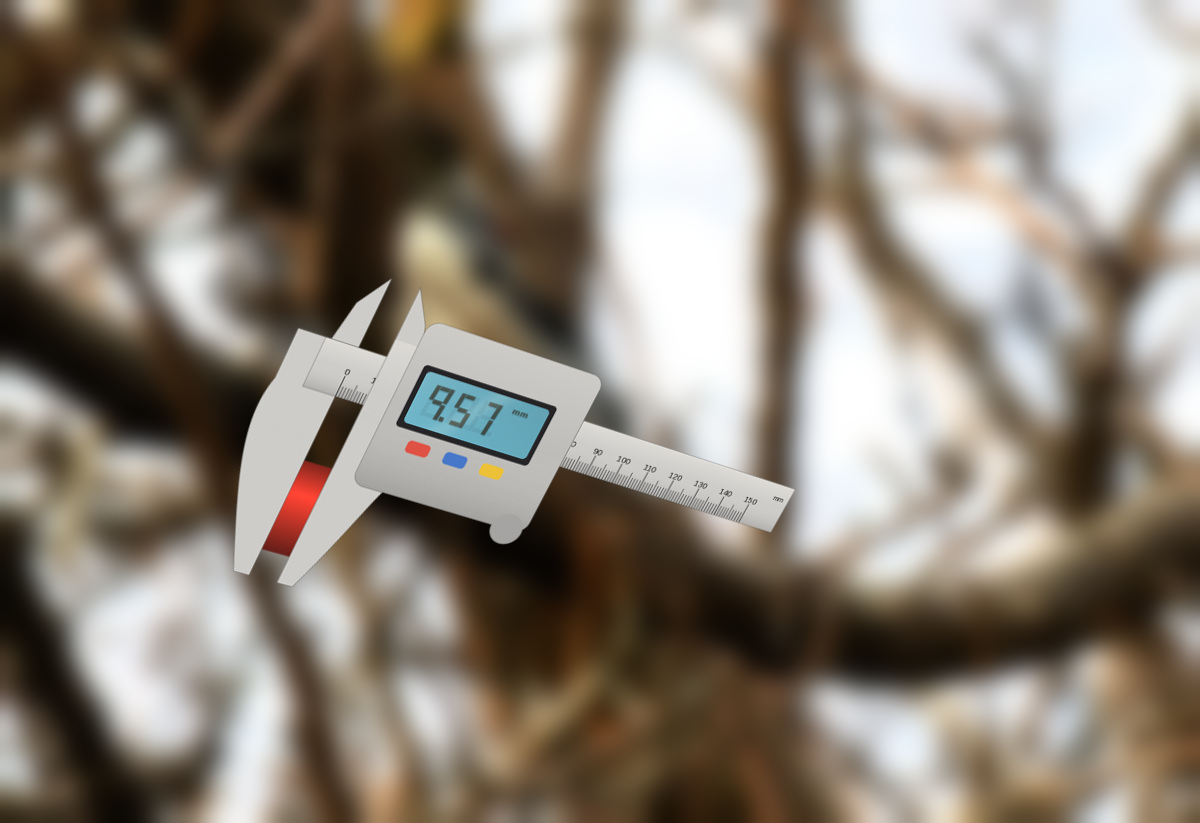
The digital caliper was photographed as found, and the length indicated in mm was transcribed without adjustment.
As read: 9.57 mm
